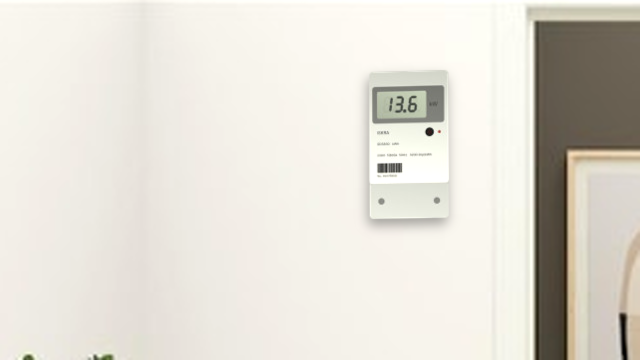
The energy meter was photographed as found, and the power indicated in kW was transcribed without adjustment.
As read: 13.6 kW
